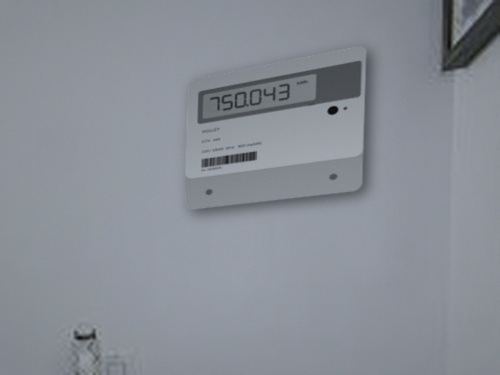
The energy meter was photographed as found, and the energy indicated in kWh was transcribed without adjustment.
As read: 750.043 kWh
